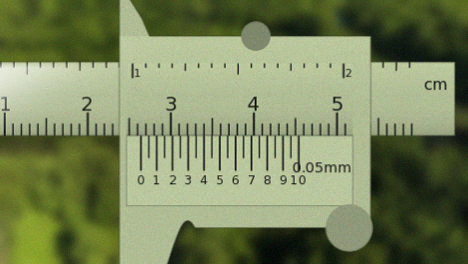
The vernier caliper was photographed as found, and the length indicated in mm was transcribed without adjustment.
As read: 26.4 mm
